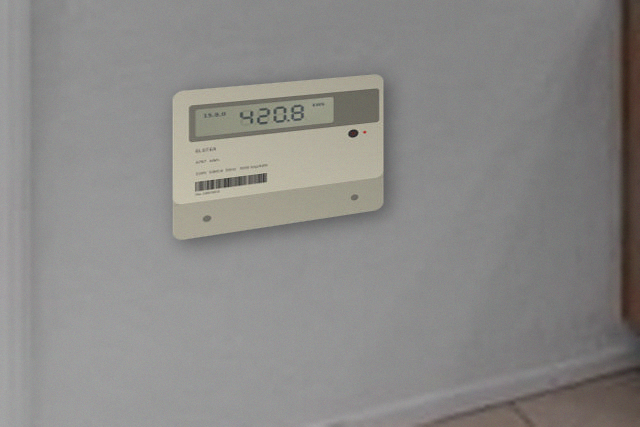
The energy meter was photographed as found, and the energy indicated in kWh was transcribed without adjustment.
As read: 420.8 kWh
